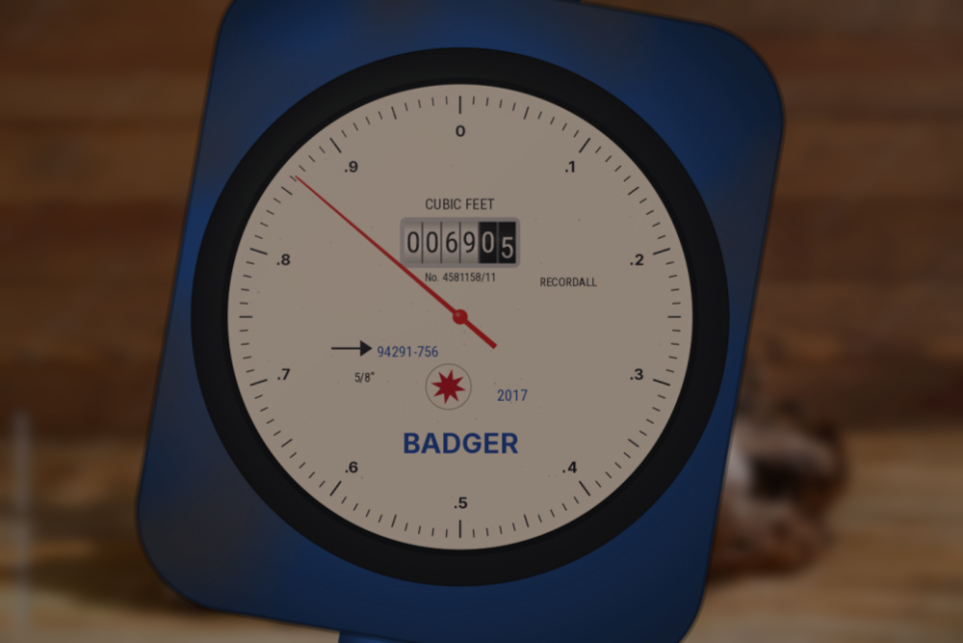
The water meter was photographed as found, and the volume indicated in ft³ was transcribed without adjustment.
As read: 6904.86 ft³
